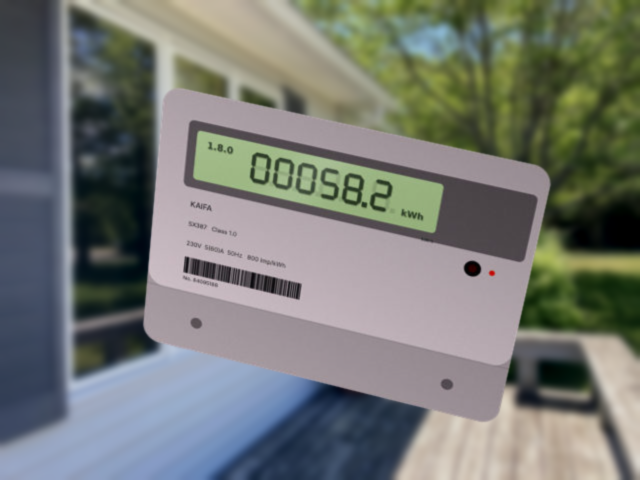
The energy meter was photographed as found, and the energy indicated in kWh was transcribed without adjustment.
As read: 58.2 kWh
